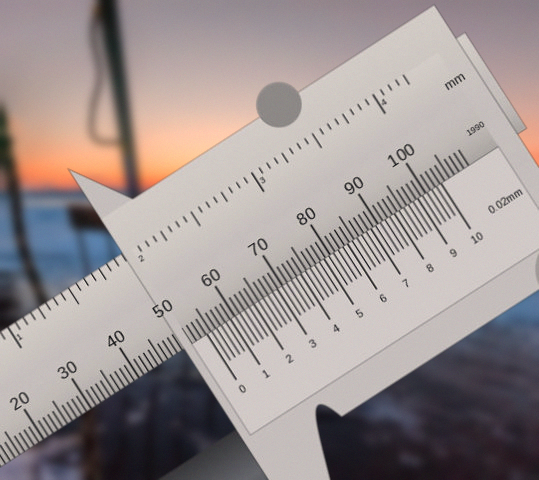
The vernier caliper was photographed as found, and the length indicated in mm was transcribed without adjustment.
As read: 54.2 mm
